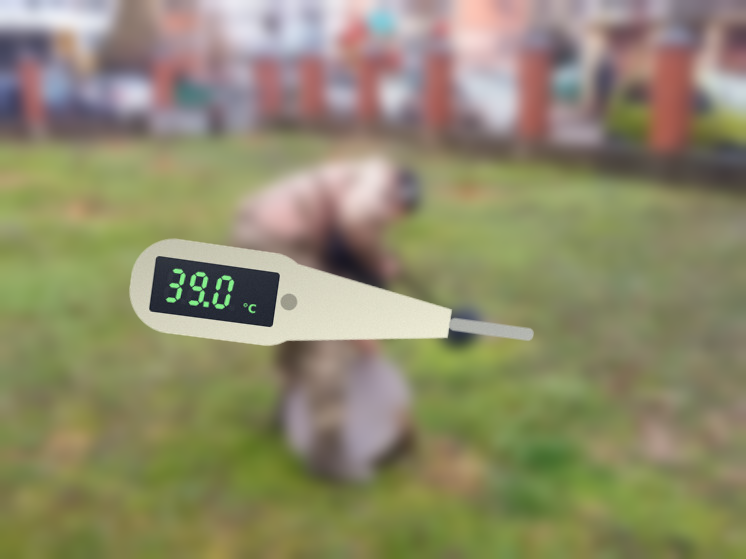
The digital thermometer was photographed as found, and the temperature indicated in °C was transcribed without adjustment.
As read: 39.0 °C
